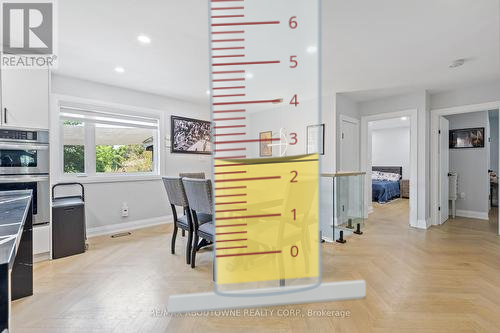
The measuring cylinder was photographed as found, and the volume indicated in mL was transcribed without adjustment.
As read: 2.4 mL
